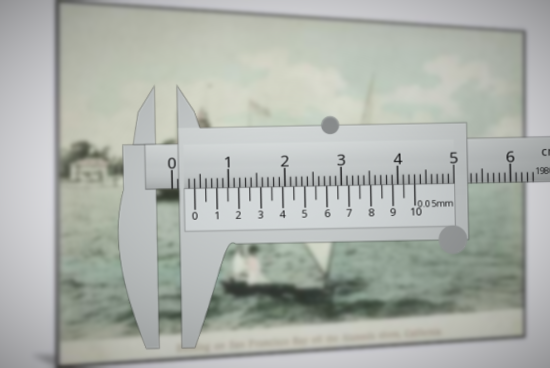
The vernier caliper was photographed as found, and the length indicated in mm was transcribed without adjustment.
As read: 4.0 mm
